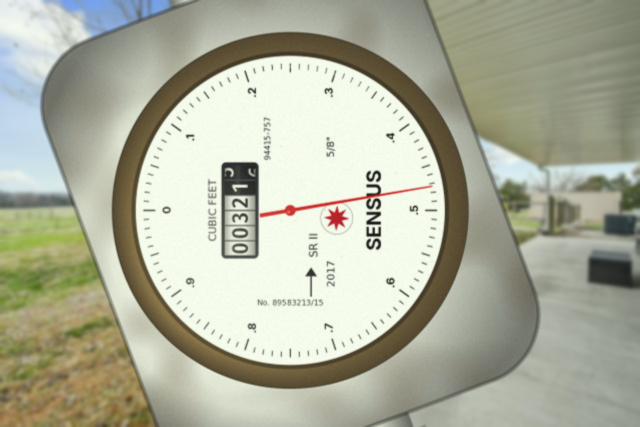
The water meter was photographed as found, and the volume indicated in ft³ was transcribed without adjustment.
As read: 3215.47 ft³
